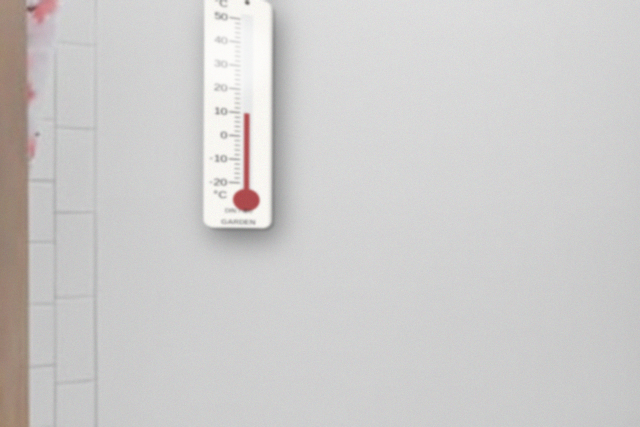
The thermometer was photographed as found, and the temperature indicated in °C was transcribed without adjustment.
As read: 10 °C
